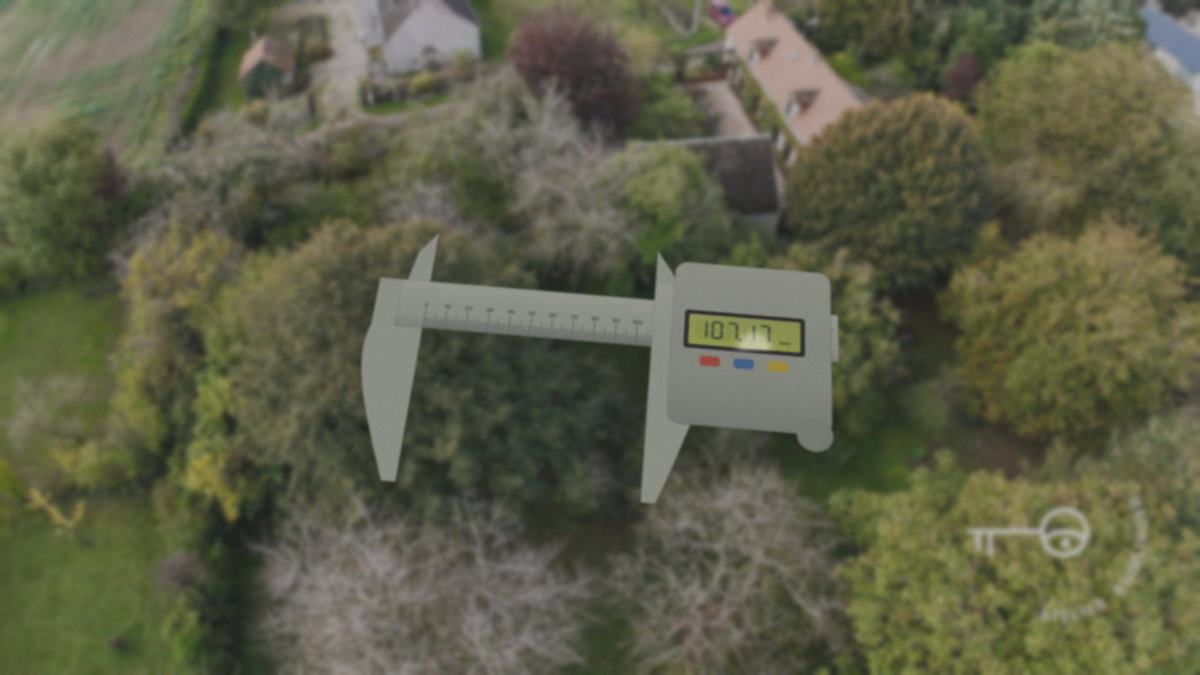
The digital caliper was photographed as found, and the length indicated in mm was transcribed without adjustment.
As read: 107.17 mm
